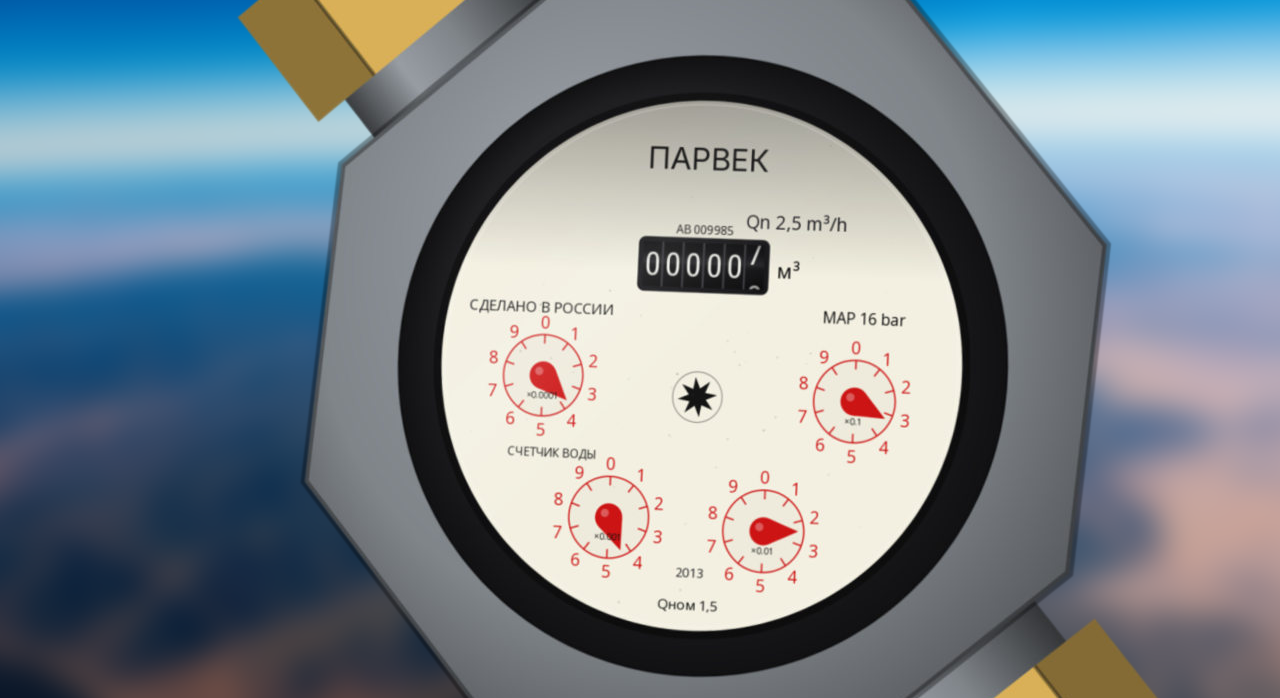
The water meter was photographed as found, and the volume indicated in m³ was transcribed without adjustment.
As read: 7.3243 m³
